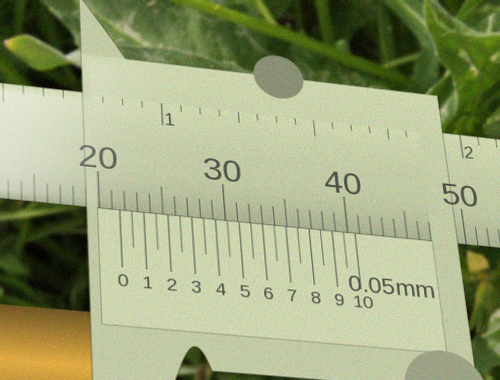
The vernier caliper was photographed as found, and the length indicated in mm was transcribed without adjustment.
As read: 21.6 mm
